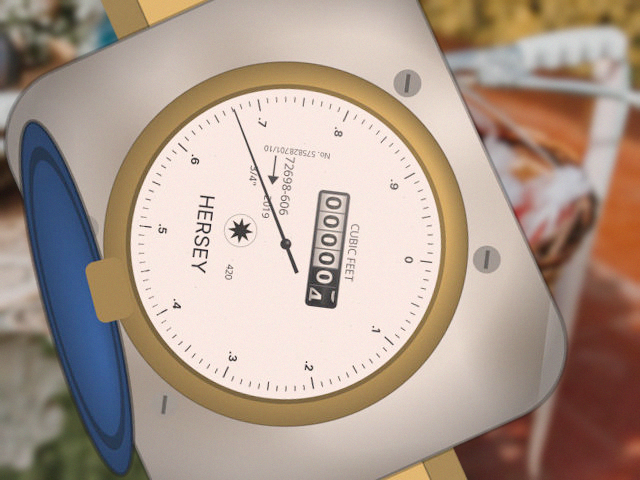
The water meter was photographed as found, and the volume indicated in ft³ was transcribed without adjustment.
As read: 3.67 ft³
